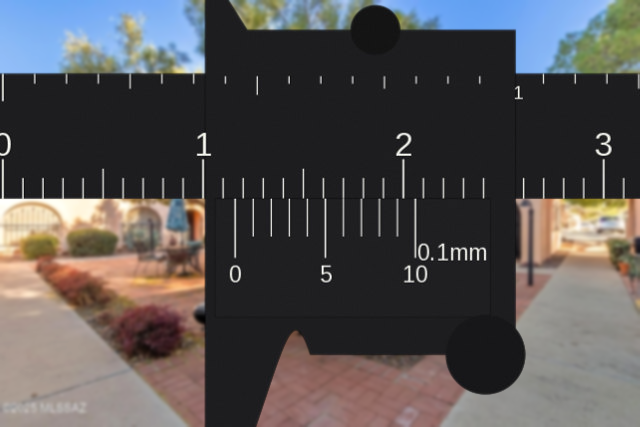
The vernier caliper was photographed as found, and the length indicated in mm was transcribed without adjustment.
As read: 11.6 mm
